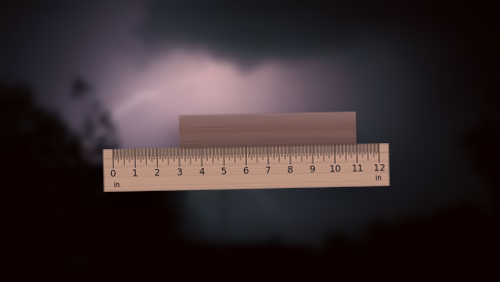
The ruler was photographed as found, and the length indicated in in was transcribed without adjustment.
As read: 8 in
